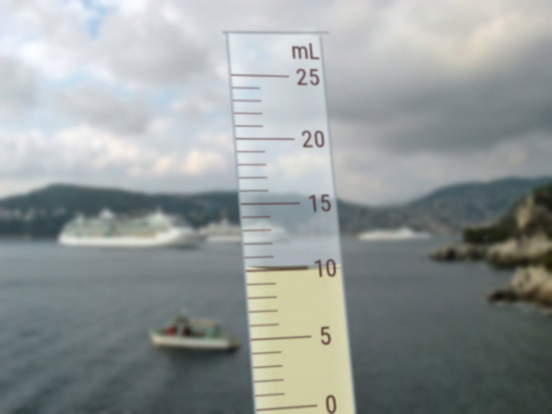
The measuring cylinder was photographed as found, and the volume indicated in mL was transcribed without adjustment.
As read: 10 mL
